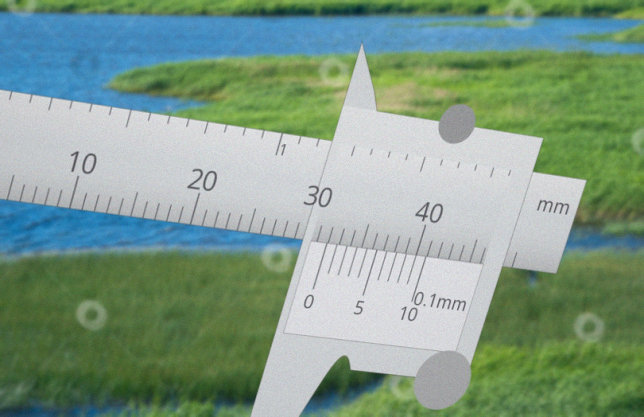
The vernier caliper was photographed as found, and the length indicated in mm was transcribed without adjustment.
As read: 31.9 mm
